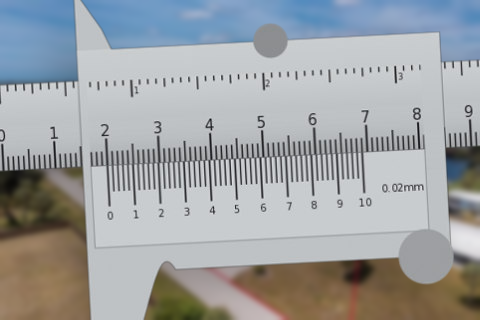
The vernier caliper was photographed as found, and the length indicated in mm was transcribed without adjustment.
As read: 20.0 mm
